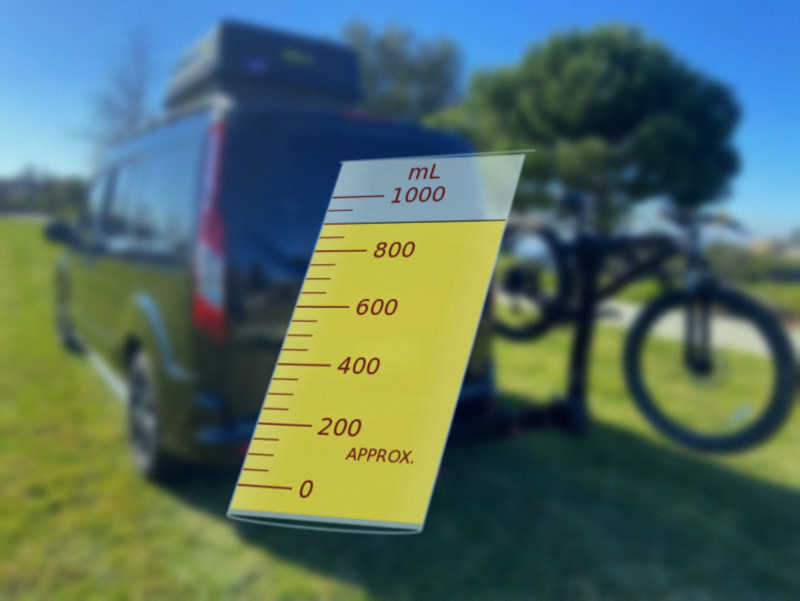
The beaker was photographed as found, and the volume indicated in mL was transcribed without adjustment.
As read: 900 mL
